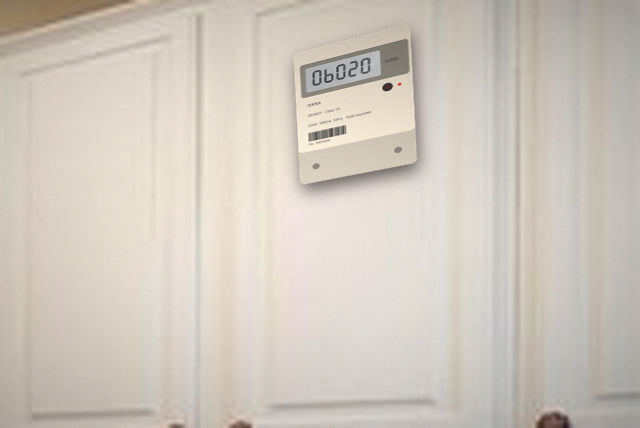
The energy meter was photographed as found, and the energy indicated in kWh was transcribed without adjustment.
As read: 6020 kWh
